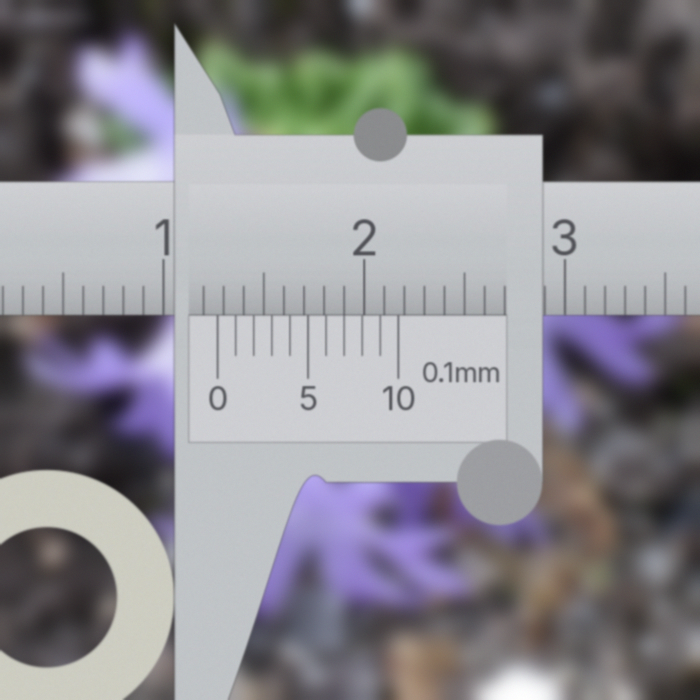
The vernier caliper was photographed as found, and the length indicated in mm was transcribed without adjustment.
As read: 12.7 mm
